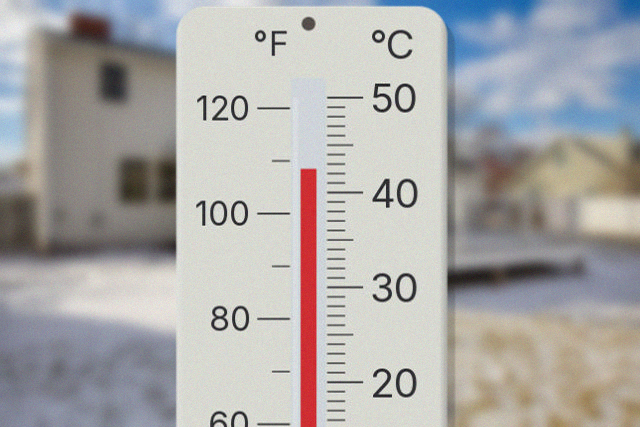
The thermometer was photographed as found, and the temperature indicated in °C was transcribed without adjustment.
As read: 42.5 °C
